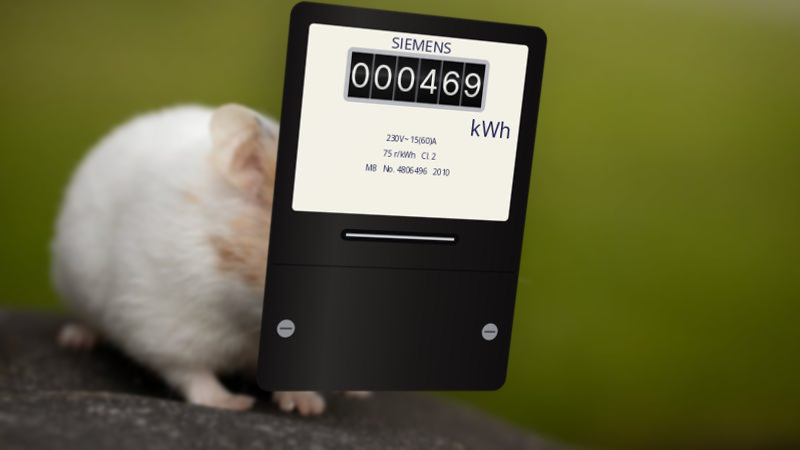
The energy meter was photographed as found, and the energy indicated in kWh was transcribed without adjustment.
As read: 469 kWh
